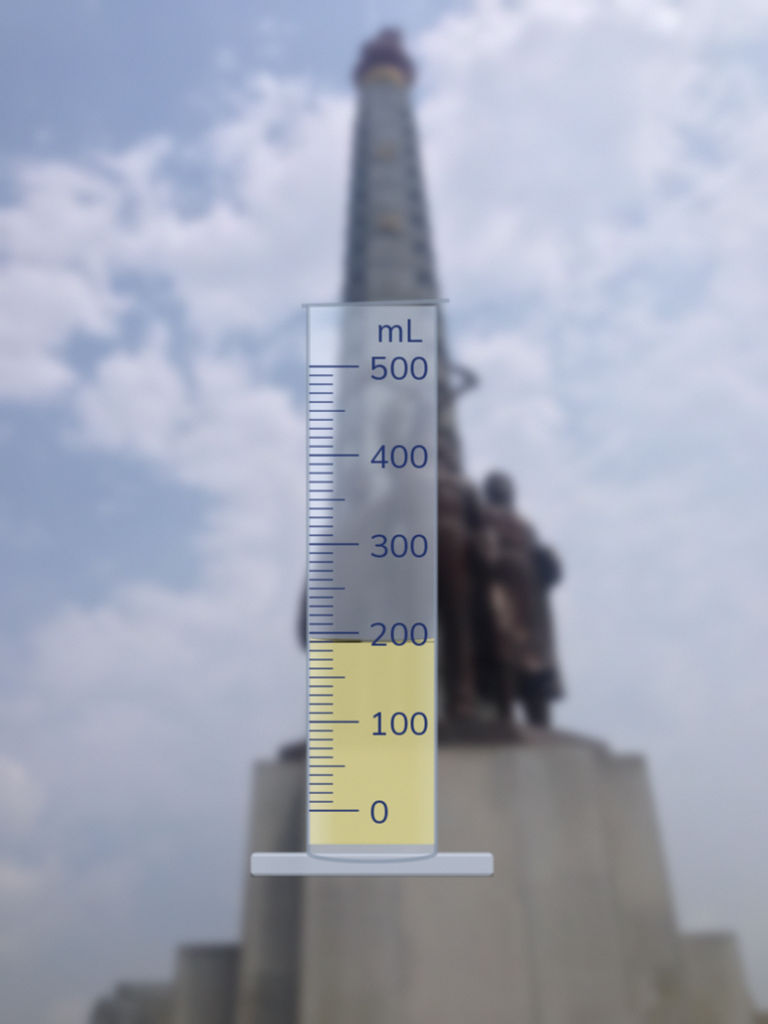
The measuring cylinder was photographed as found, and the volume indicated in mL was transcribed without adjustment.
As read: 190 mL
